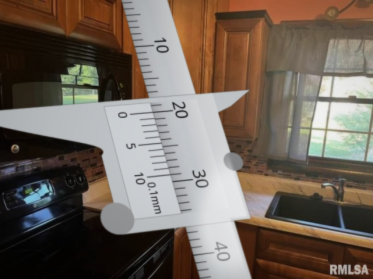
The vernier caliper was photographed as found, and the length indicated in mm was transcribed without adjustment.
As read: 20.0 mm
